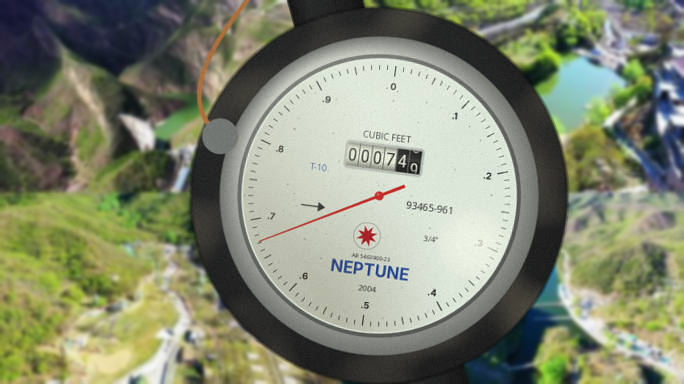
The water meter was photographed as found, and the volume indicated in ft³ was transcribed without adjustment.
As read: 748.67 ft³
